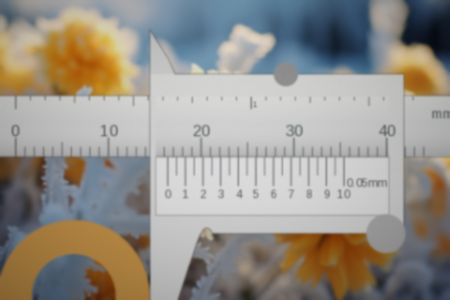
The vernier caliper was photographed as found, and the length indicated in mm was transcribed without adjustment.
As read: 16.4 mm
